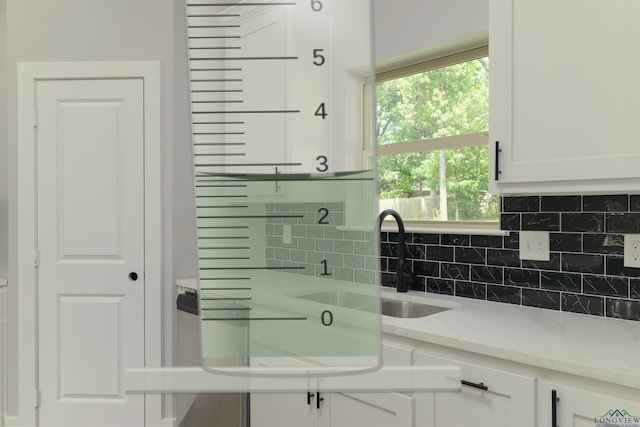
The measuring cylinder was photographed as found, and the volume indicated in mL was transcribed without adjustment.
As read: 2.7 mL
